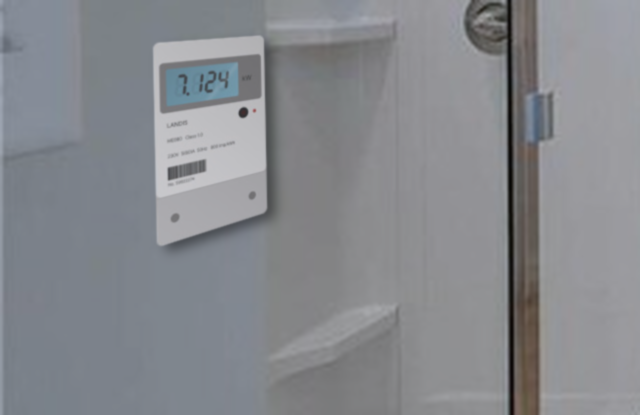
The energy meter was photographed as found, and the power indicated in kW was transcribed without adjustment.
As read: 7.124 kW
